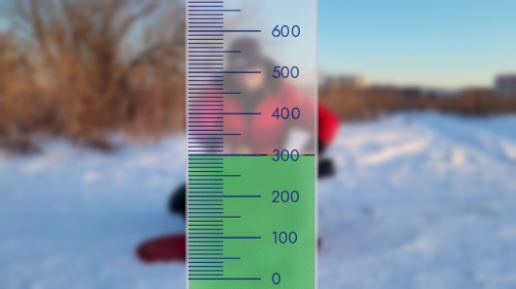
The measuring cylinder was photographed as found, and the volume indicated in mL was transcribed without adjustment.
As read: 300 mL
